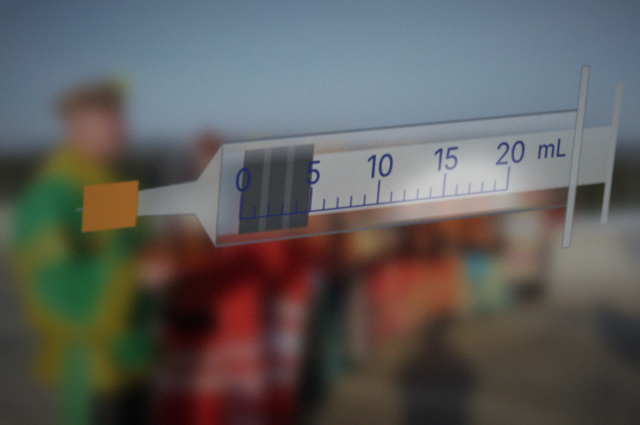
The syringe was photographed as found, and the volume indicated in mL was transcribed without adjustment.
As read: 0 mL
